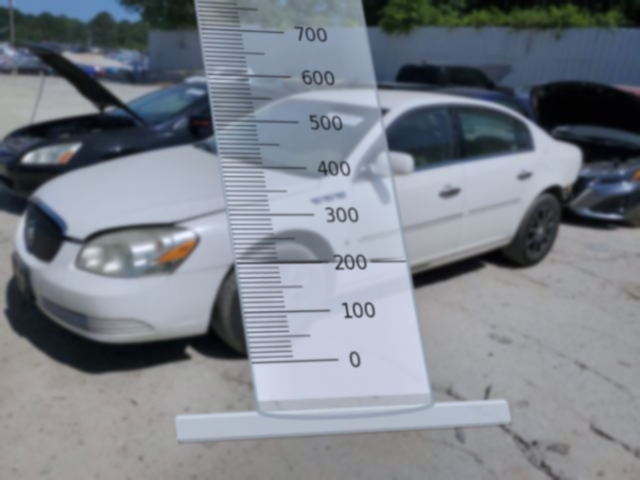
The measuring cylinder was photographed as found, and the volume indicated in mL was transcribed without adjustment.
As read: 200 mL
